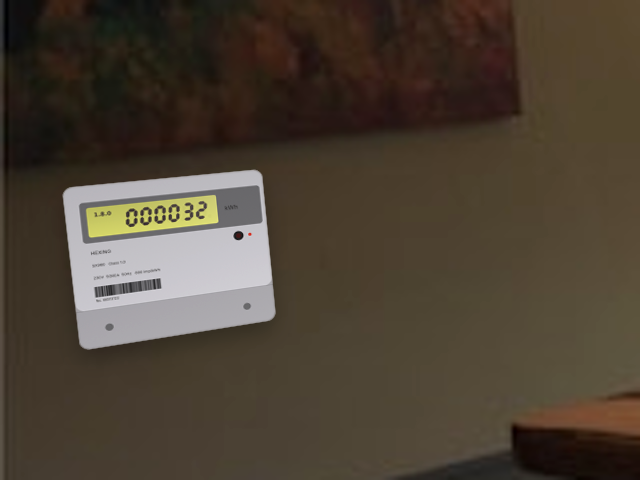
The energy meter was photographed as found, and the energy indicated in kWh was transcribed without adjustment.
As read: 32 kWh
